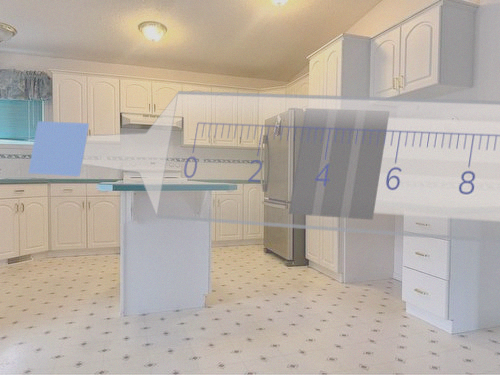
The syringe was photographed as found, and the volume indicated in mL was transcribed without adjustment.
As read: 3.2 mL
